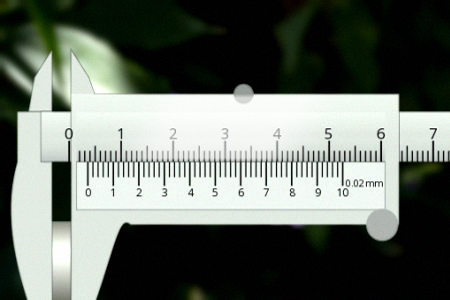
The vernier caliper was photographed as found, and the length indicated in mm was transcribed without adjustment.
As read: 3.6 mm
